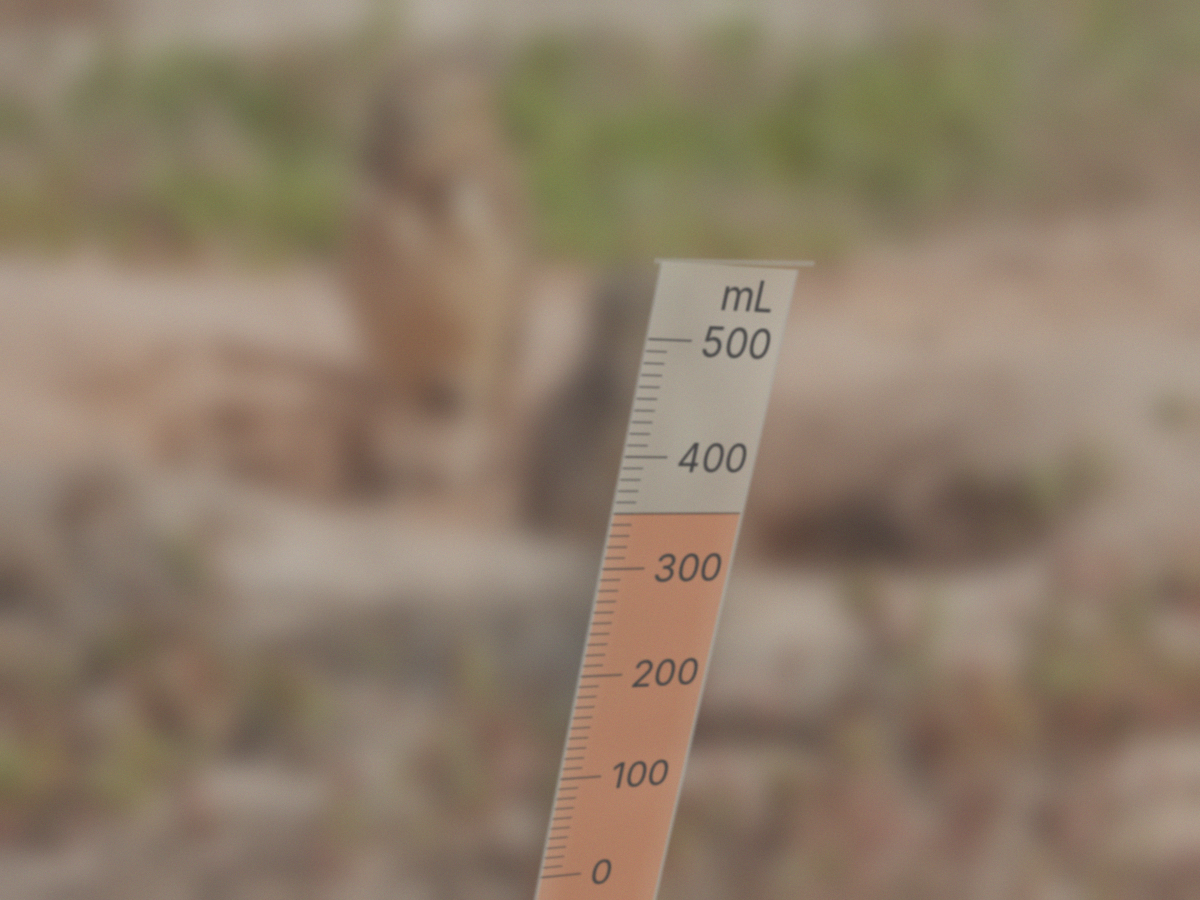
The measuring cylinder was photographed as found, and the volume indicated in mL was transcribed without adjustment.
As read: 350 mL
